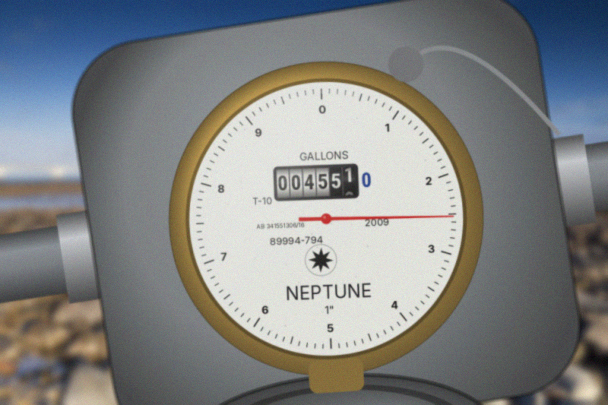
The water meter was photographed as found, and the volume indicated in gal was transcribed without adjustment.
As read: 45512.5 gal
